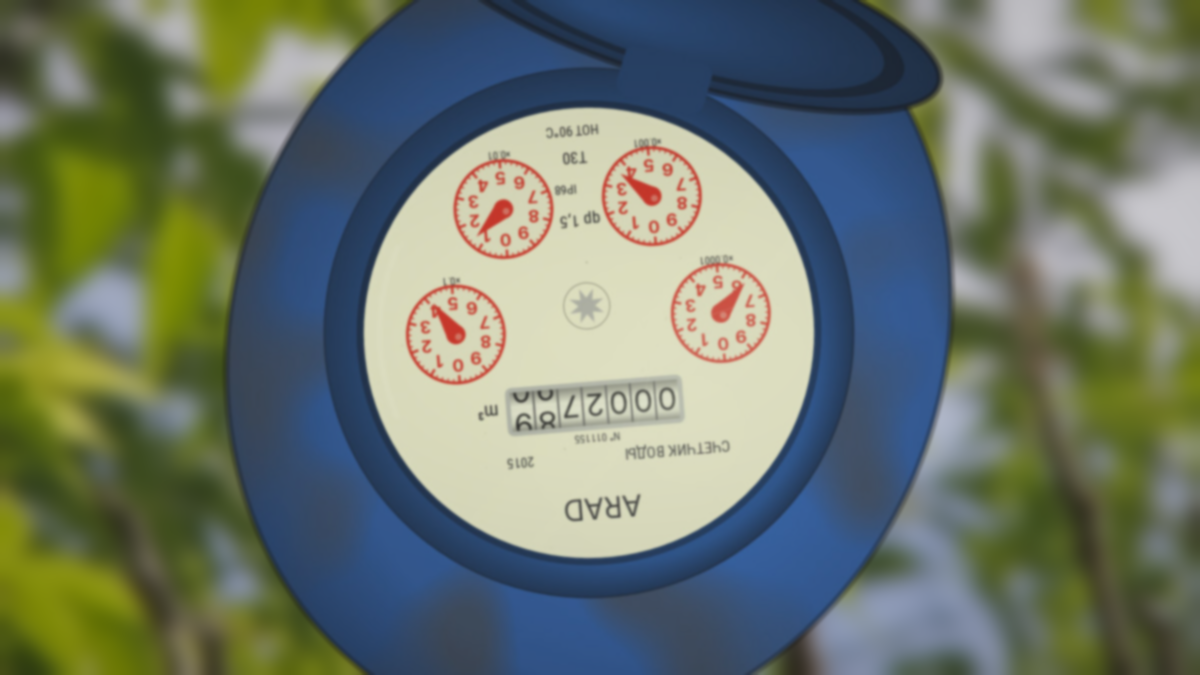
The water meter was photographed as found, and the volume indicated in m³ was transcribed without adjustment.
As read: 2789.4136 m³
